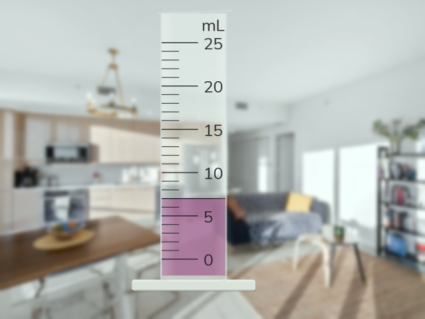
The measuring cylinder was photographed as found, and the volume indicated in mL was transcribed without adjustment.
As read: 7 mL
